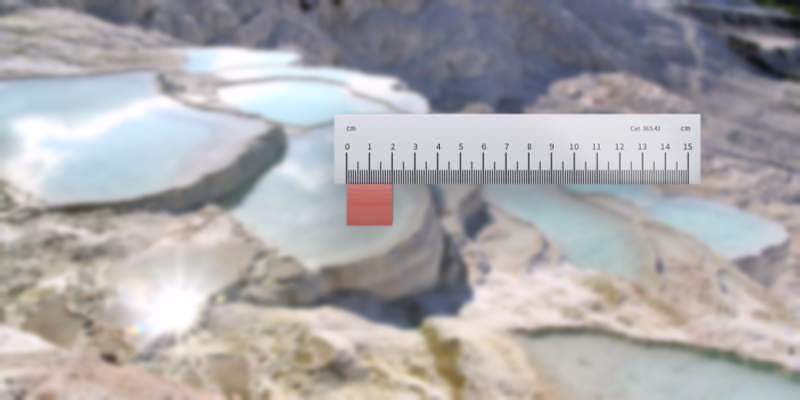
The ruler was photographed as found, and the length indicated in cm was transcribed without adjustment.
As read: 2 cm
